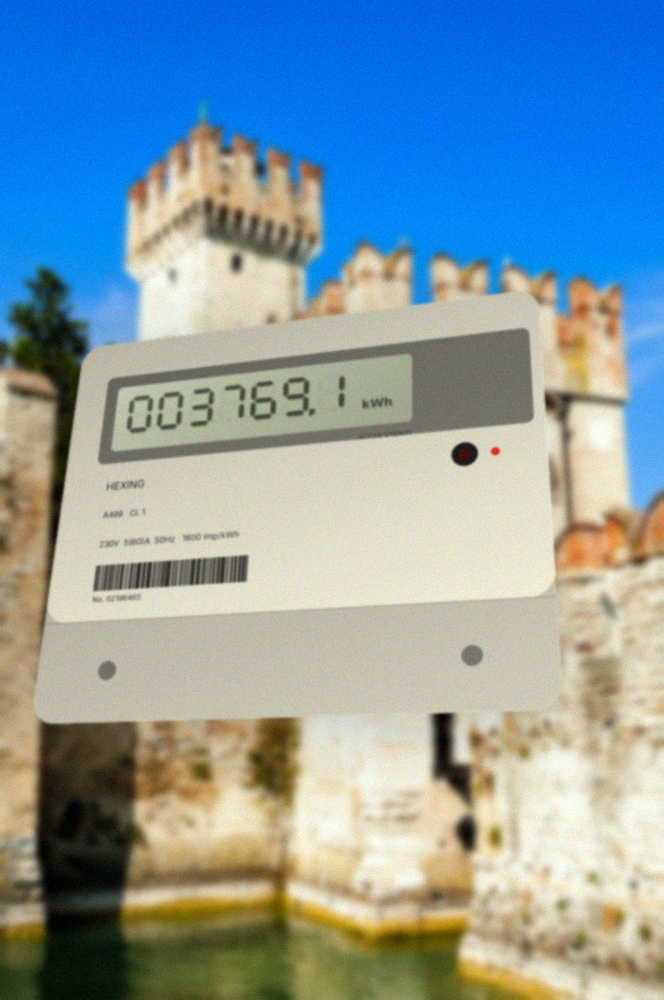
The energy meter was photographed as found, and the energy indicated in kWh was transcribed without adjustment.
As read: 3769.1 kWh
